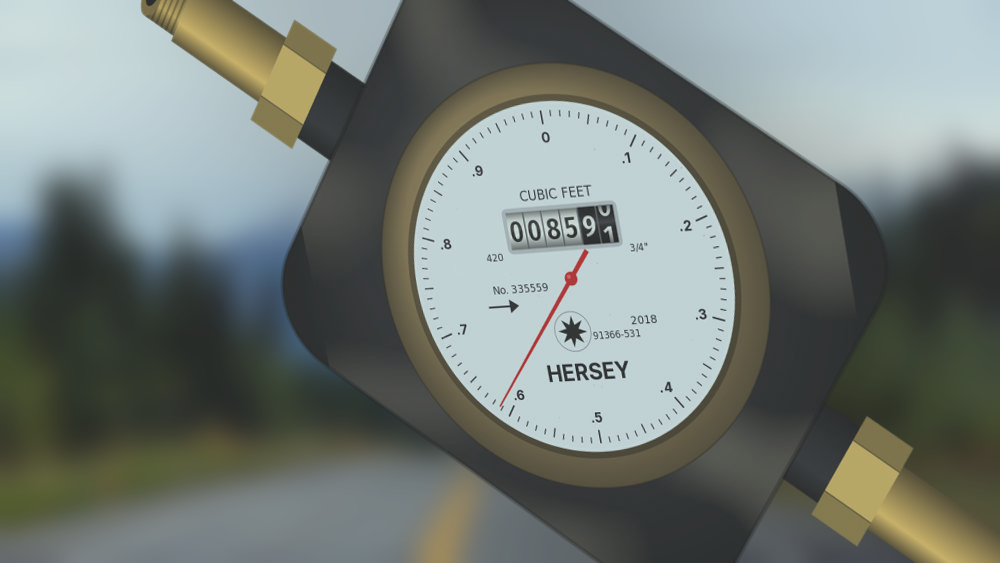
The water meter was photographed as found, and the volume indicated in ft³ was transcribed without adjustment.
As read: 8590.61 ft³
